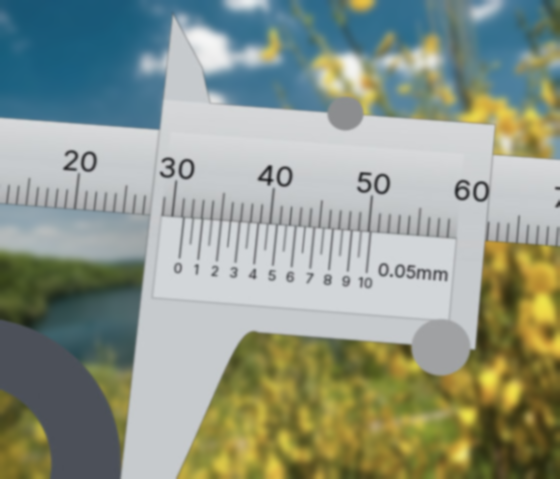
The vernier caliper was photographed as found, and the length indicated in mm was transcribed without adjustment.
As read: 31.2 mm
